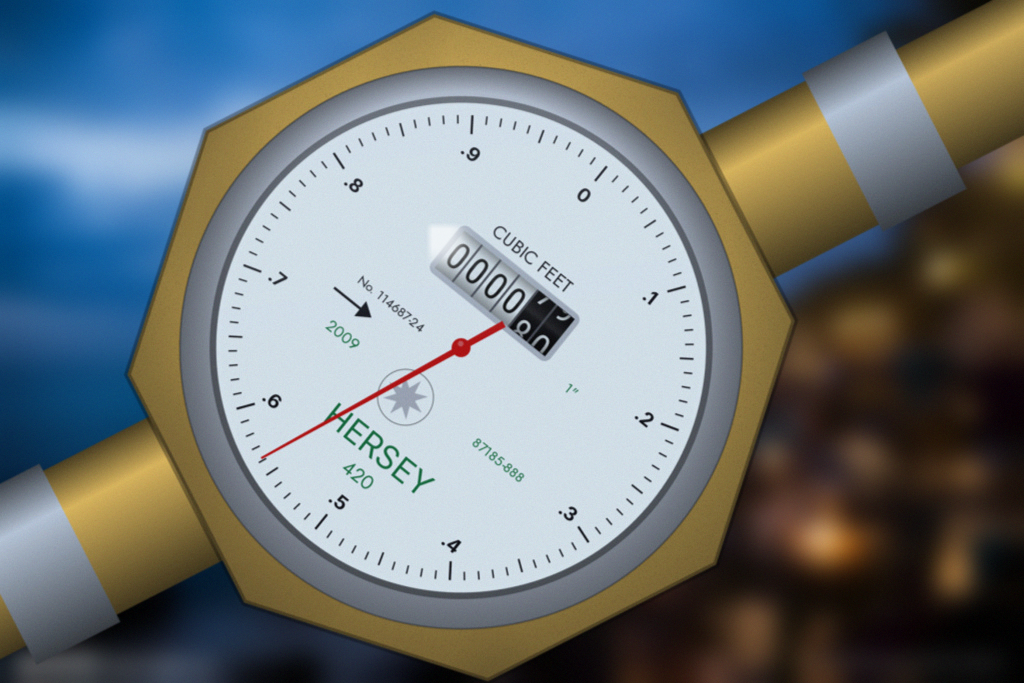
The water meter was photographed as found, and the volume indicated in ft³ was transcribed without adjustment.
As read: 79.56 ft³
